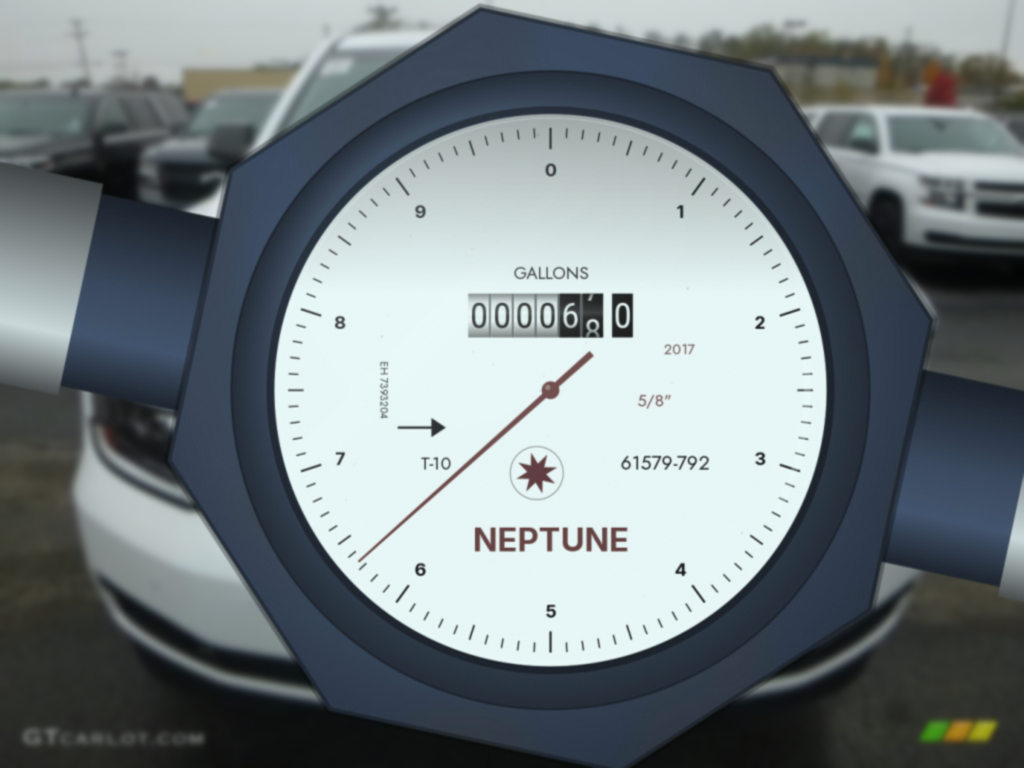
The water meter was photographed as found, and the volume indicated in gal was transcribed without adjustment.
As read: 676.3 gal
